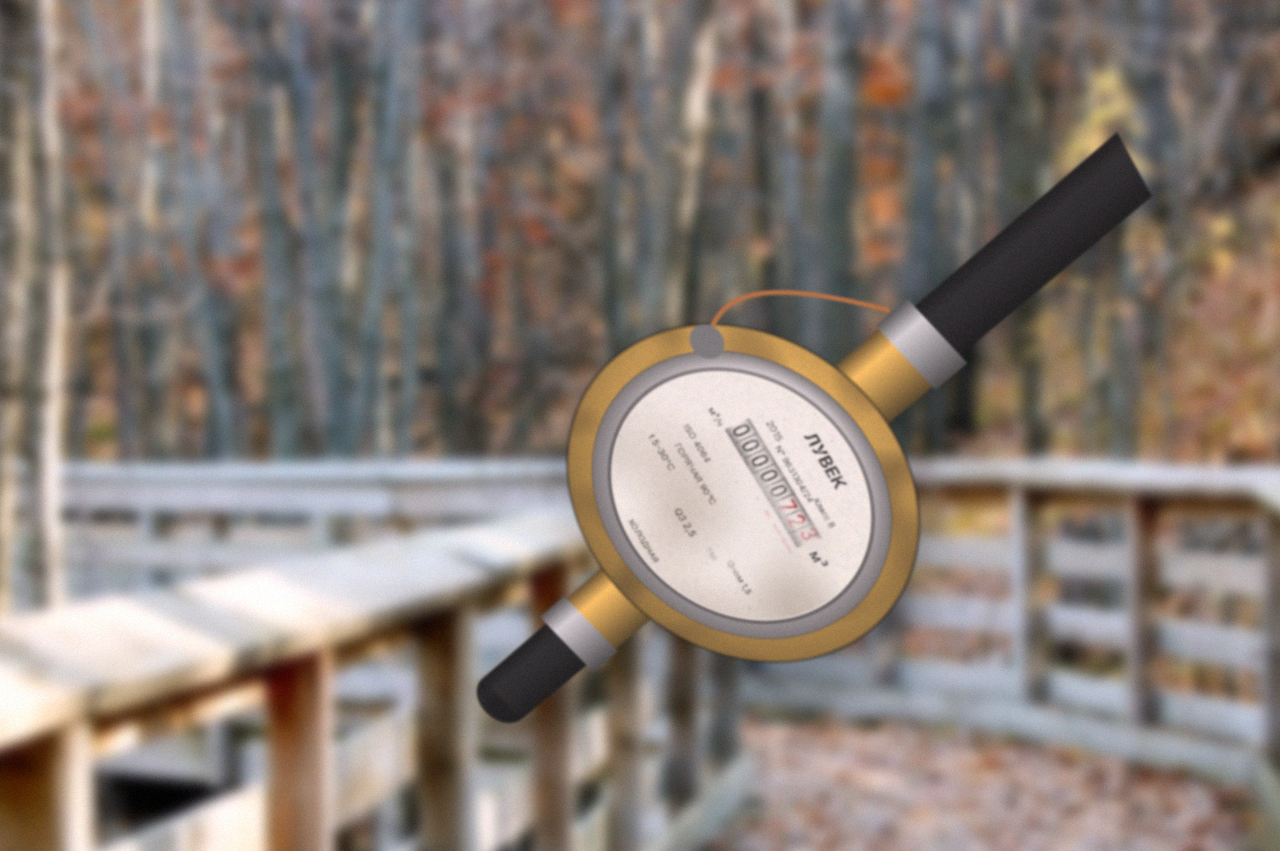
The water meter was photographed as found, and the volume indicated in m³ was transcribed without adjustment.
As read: 0.723 m³
